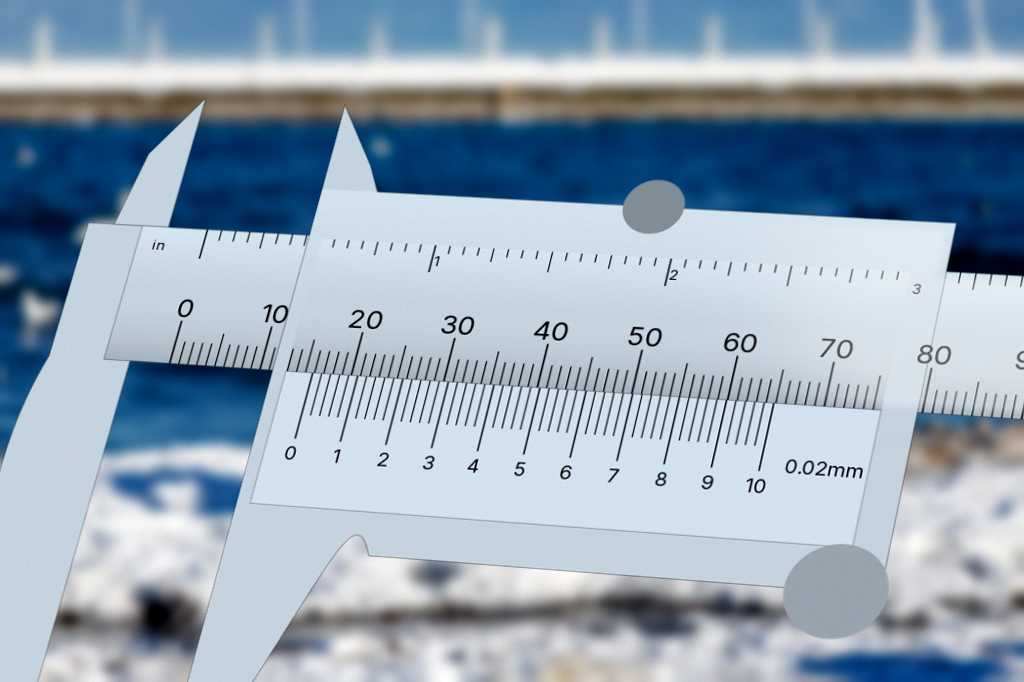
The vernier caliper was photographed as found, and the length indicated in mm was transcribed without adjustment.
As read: 15.8 mm
